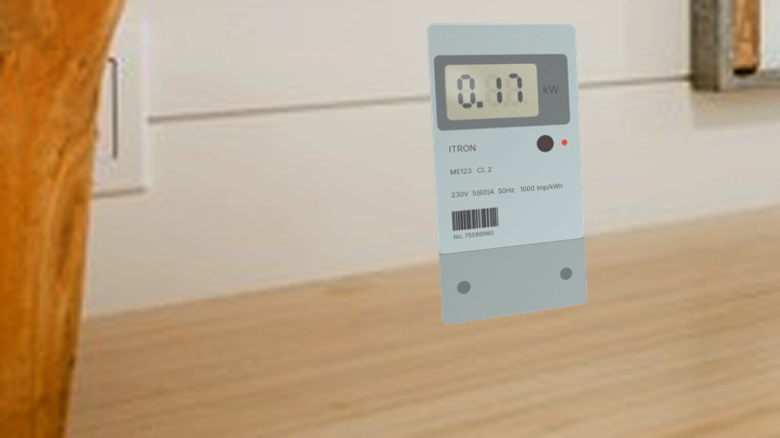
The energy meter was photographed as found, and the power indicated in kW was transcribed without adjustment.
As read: 0.17 kW
